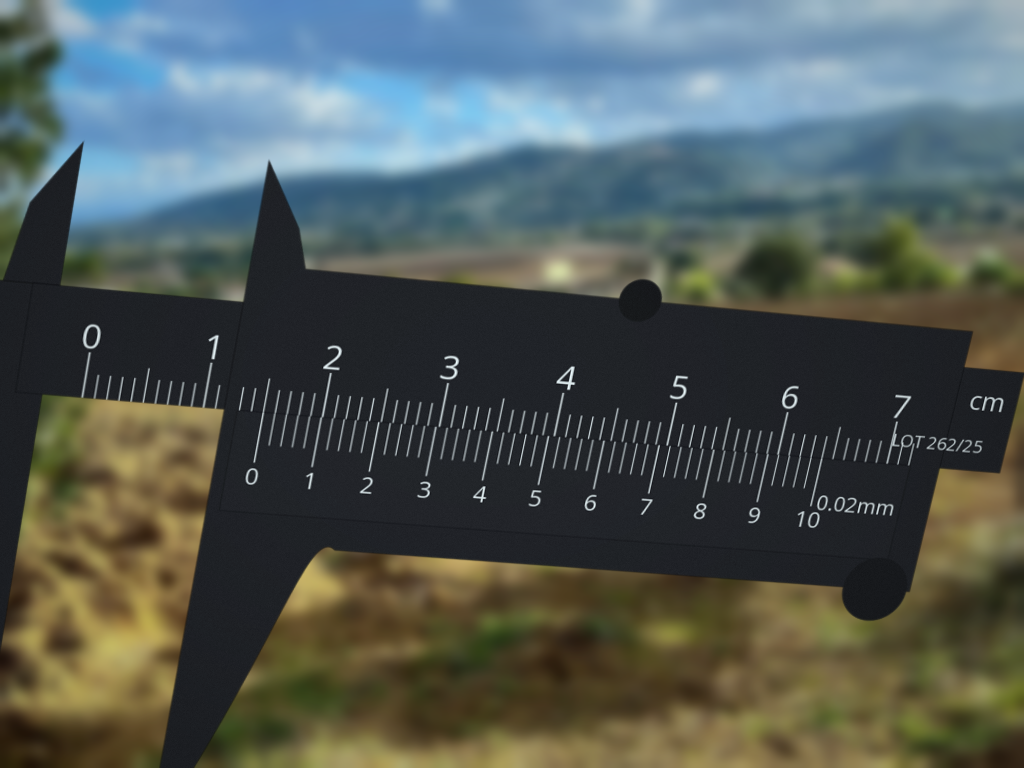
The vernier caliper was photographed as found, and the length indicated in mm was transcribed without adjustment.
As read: 15.0 mm
